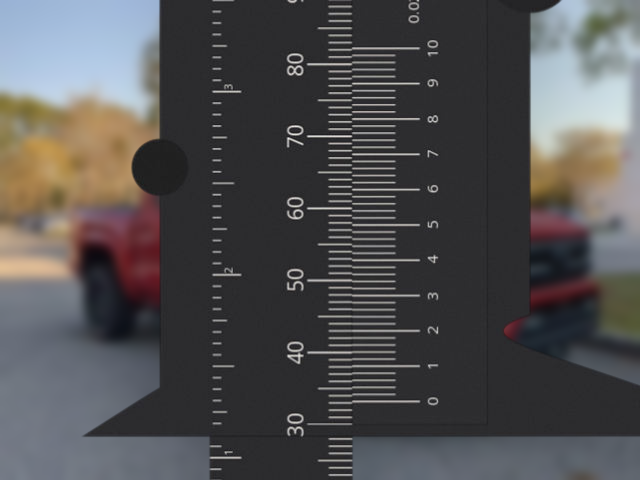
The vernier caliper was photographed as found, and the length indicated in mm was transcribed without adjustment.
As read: 33.2 mm
